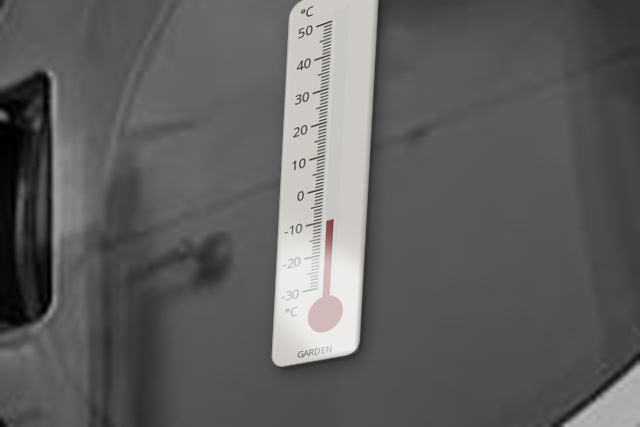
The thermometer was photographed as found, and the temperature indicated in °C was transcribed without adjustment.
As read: -10 °C
